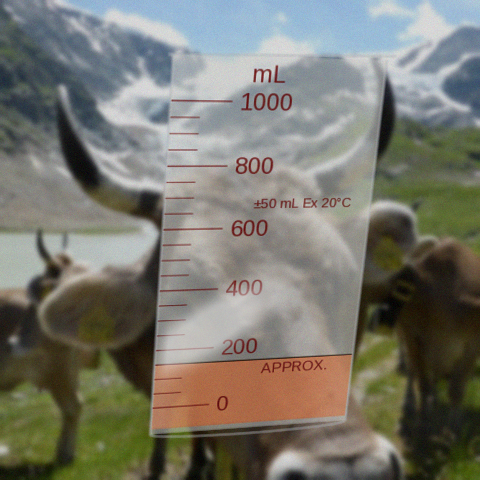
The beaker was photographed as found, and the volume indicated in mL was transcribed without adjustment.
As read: 150 mL
